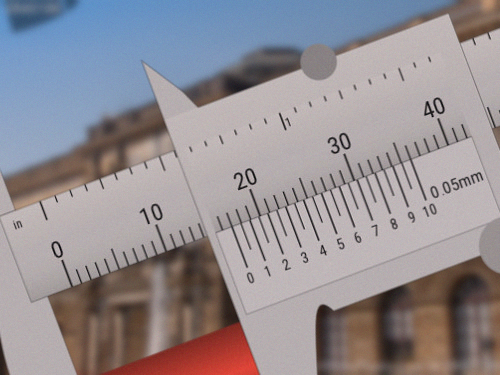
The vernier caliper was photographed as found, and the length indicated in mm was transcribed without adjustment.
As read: 17.0 mm
